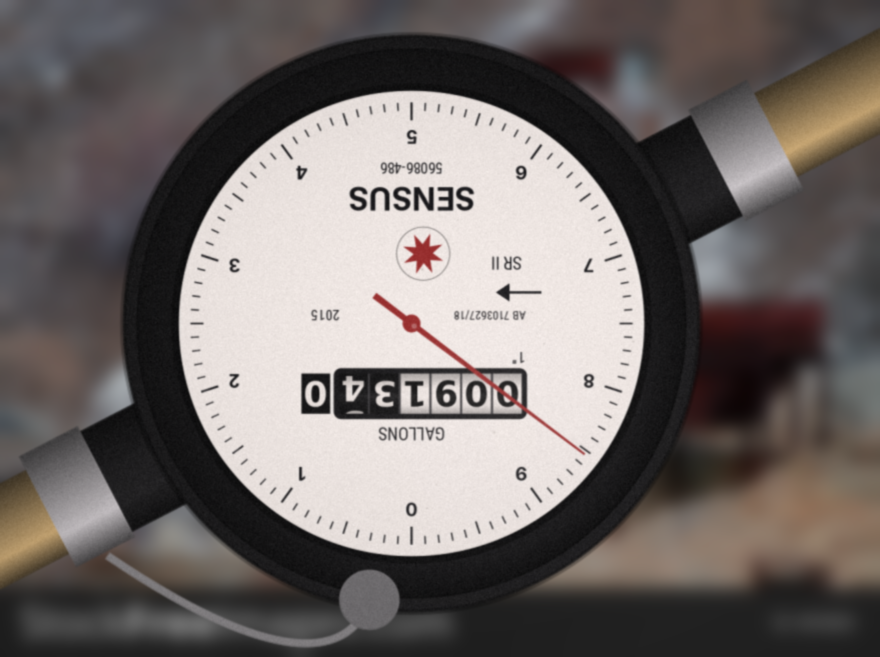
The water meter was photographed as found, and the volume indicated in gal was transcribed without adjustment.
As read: 91338.5 gal
